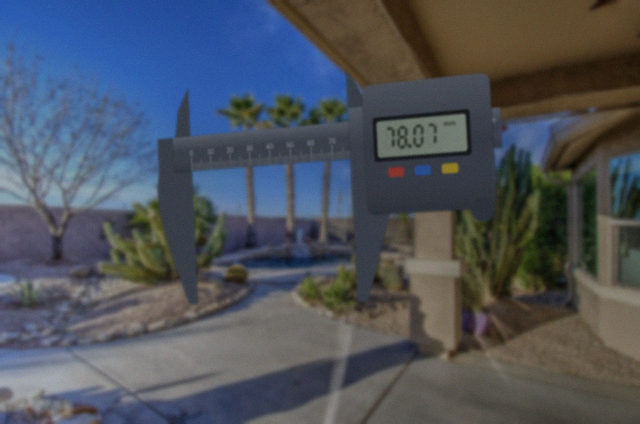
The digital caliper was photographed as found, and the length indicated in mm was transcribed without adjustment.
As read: 78.07 mm
